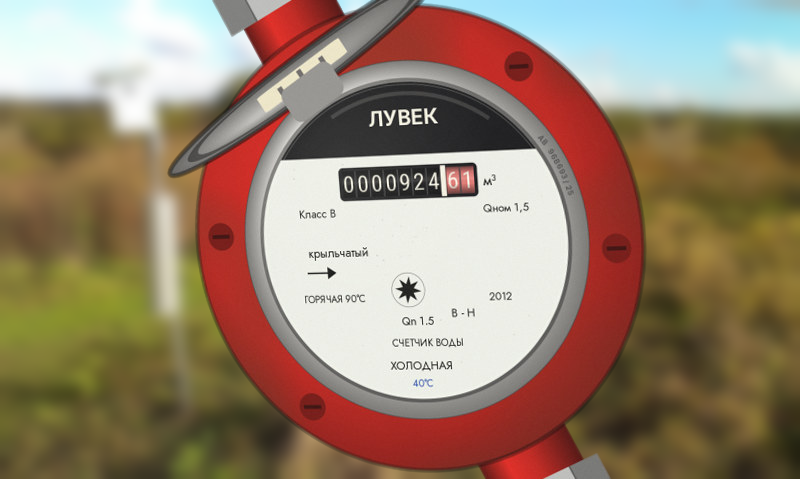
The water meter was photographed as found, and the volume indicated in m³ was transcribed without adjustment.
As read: 924.61 m³
